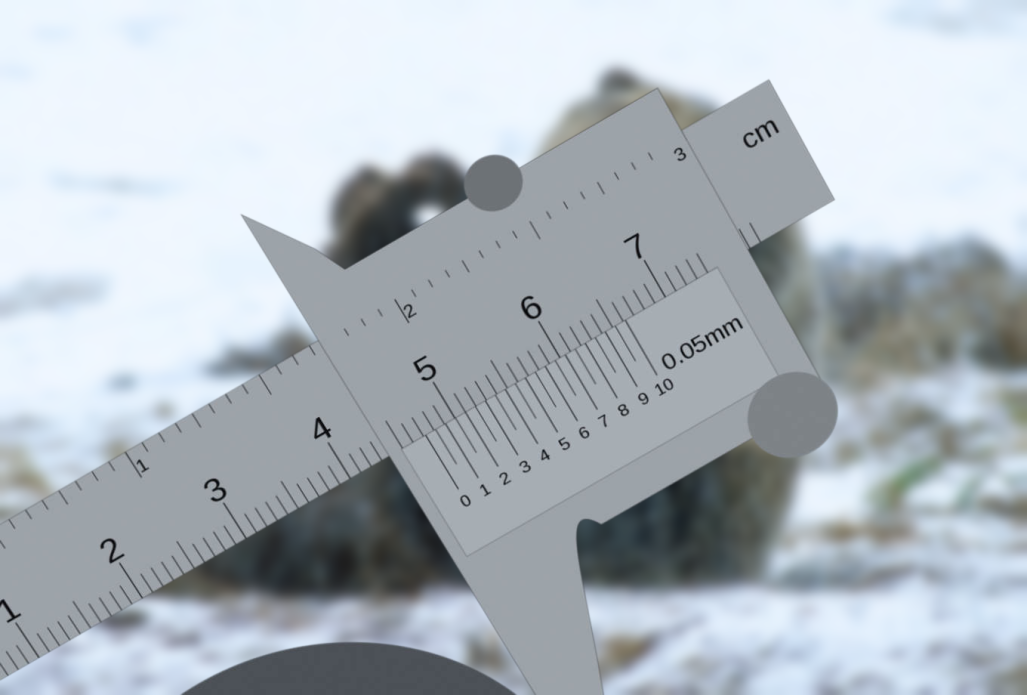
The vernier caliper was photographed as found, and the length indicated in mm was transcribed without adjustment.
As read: 47.2 mm
